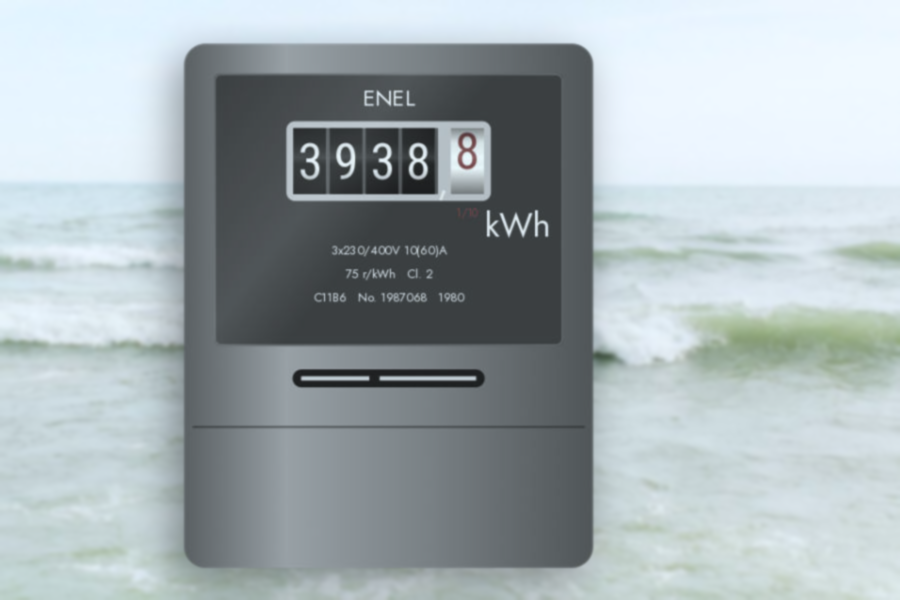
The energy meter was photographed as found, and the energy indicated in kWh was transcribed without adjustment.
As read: 3938.8 kWh
